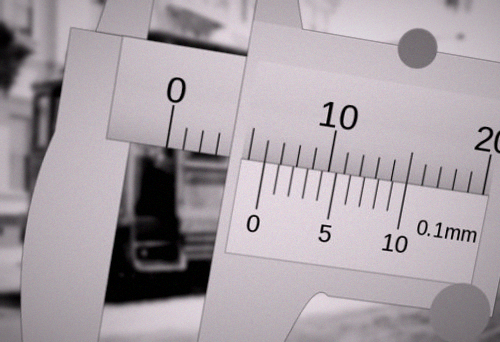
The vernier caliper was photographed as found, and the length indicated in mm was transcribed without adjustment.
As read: 6.0 mm
